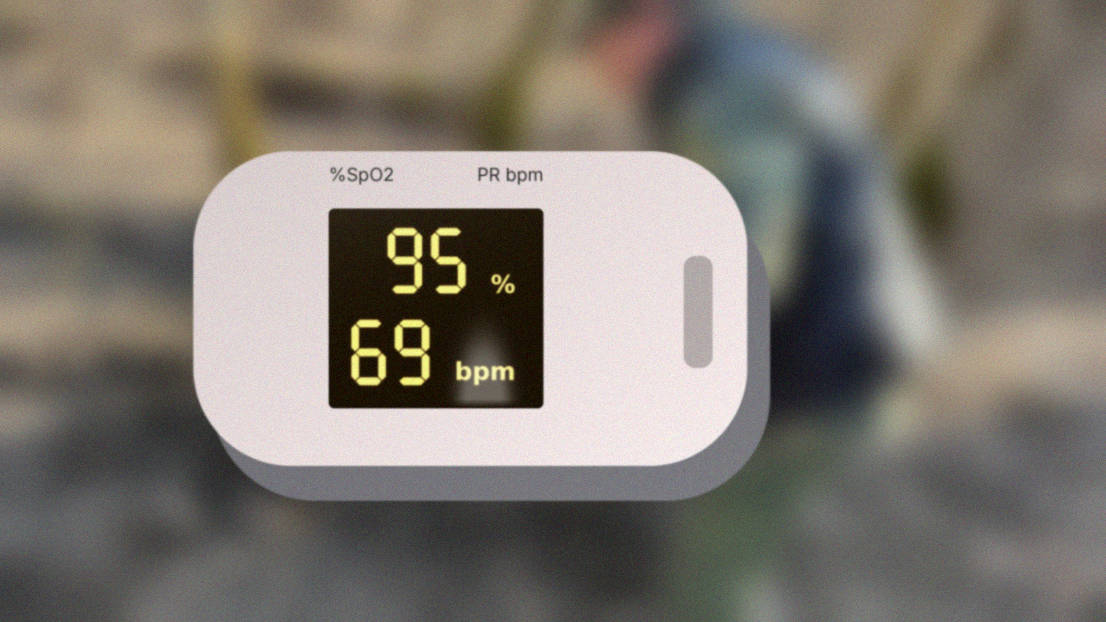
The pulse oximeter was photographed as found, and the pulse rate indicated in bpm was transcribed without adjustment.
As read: 69 bpm
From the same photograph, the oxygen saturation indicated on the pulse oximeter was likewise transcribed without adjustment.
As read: 95 %
